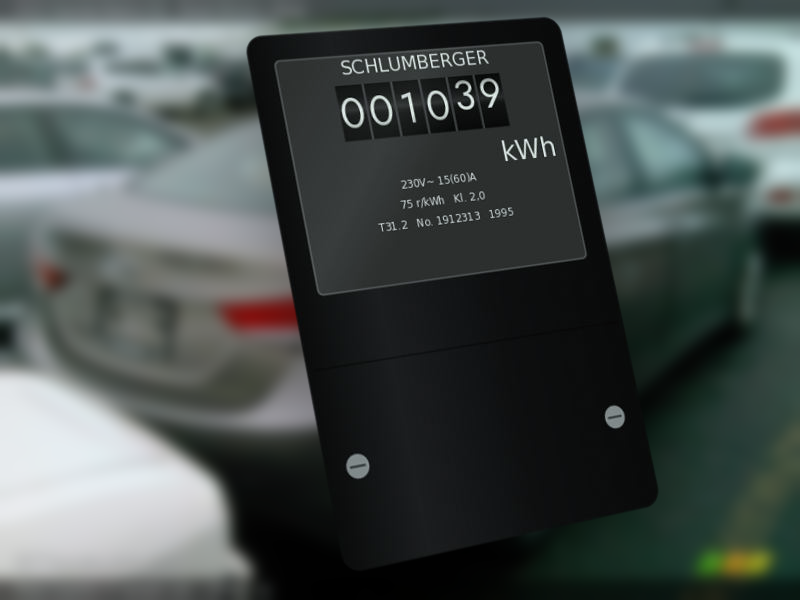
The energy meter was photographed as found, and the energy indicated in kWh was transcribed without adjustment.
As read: 1039 kWh
